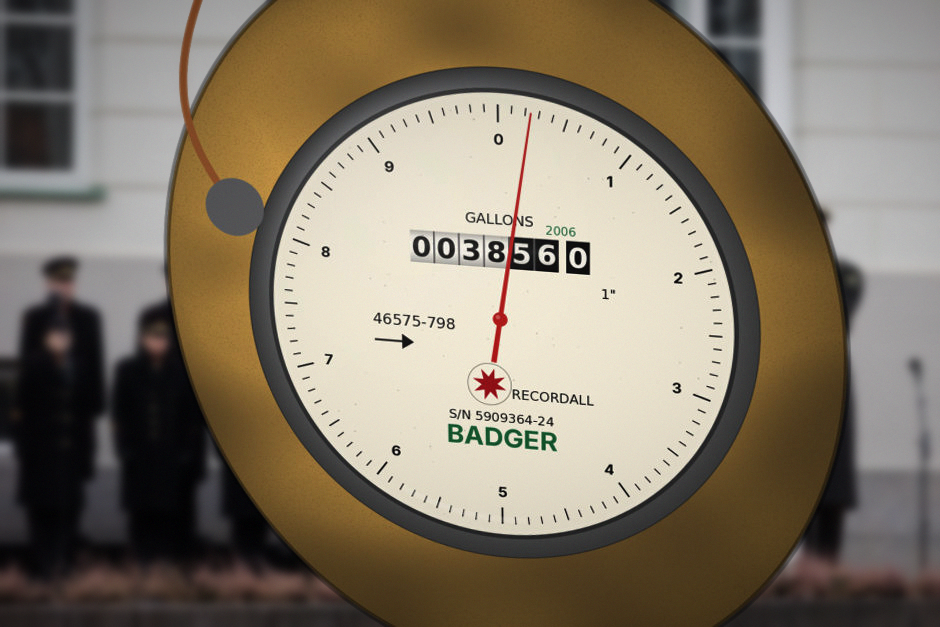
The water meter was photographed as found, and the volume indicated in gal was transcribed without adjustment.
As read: 38560.2 gal
